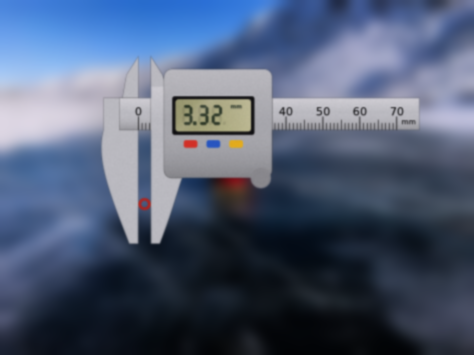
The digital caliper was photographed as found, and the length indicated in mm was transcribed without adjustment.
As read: 3.32 mm
